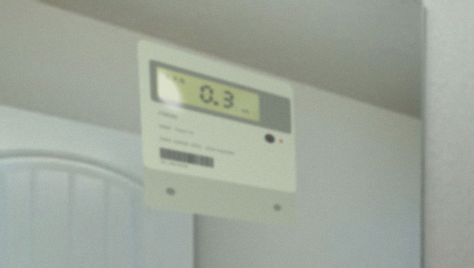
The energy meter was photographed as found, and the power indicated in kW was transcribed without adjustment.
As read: 0.3 kW
